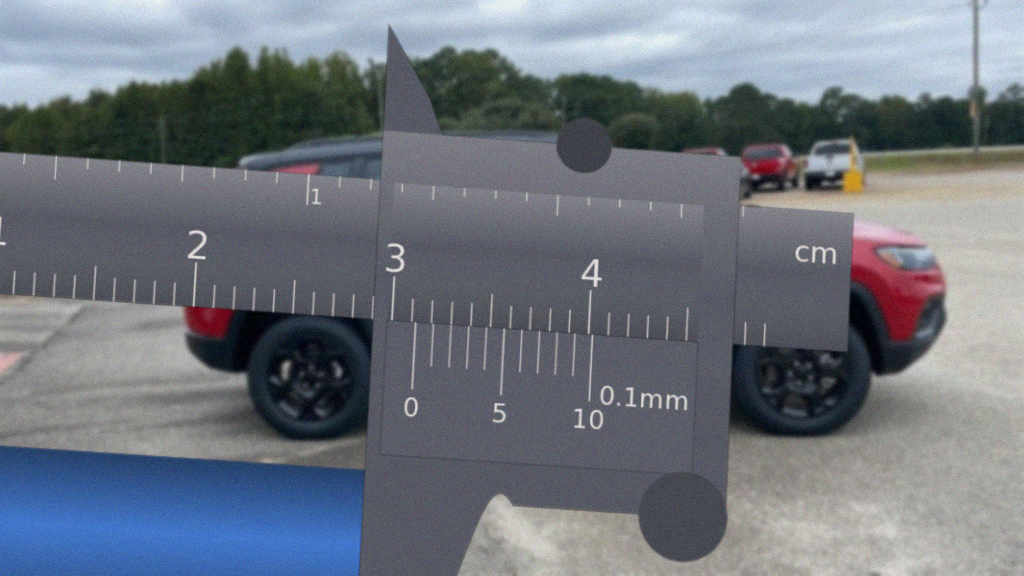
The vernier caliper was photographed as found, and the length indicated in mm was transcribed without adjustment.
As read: 31.2 mm
